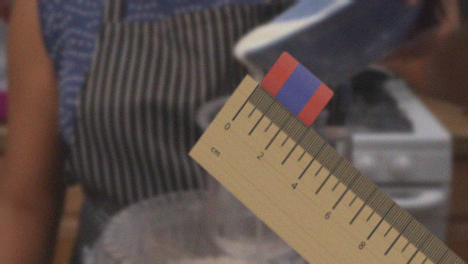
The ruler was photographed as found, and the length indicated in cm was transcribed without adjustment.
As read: 3 cm
